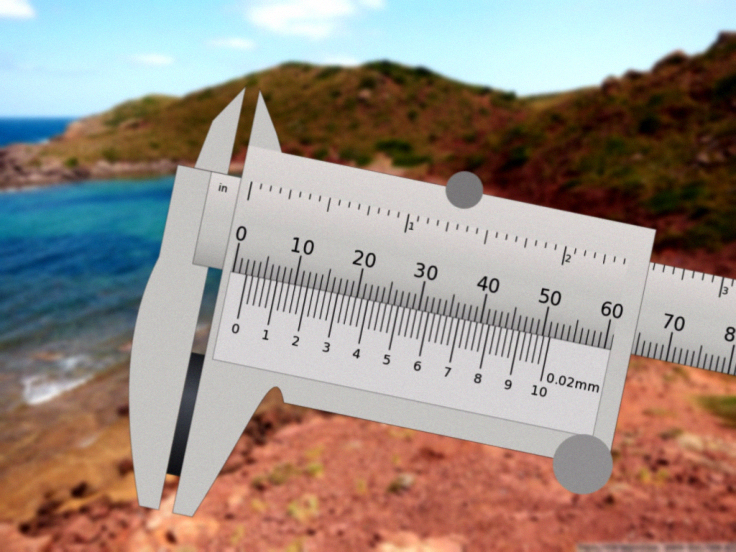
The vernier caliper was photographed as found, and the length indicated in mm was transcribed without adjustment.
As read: 2.2 mm
